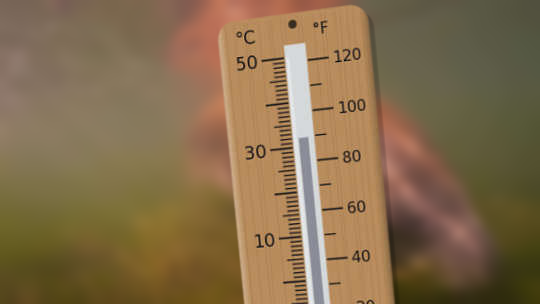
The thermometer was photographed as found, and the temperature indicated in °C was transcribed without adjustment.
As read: 32 °C
